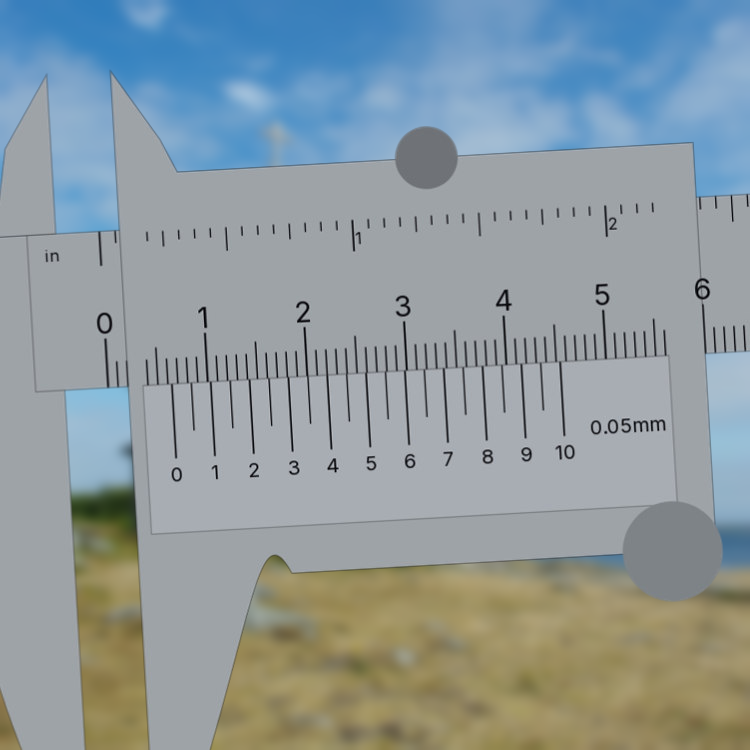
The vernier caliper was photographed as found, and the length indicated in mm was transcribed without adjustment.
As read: 6.4 mm
